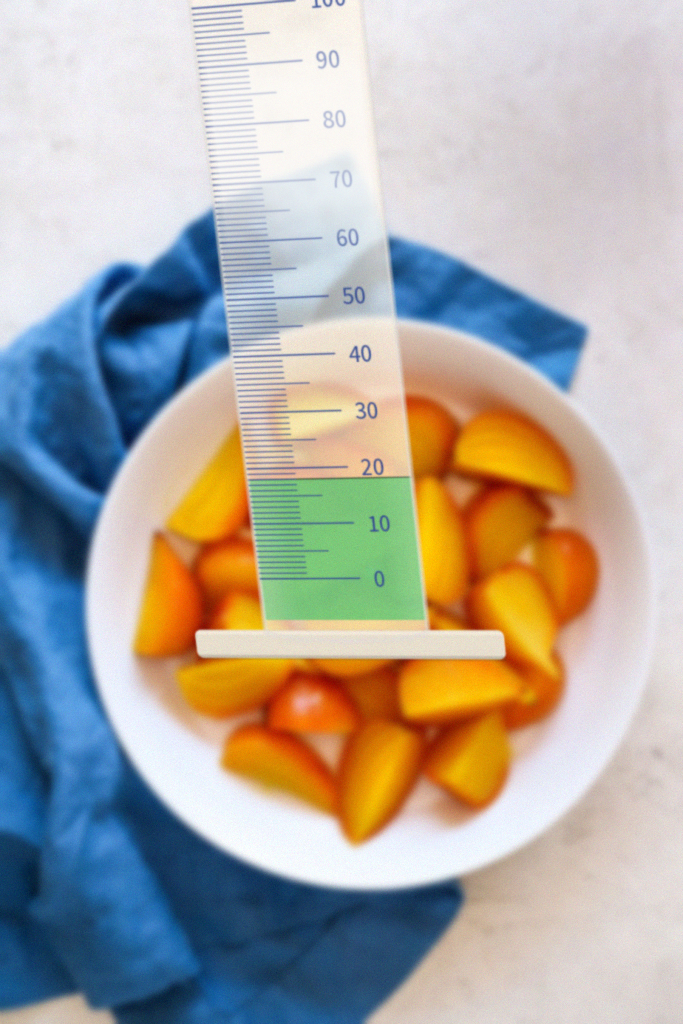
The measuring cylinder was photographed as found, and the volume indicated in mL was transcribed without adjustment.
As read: 18 mL
